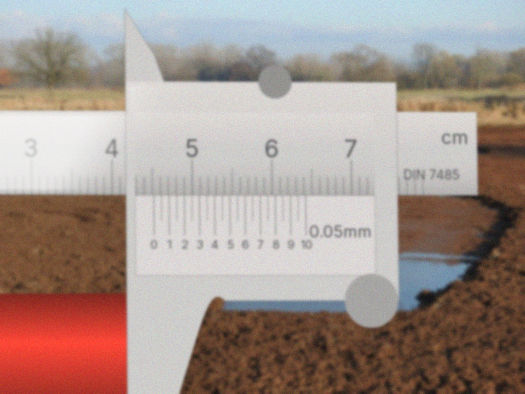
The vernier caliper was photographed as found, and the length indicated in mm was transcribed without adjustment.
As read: 45.2 mm
